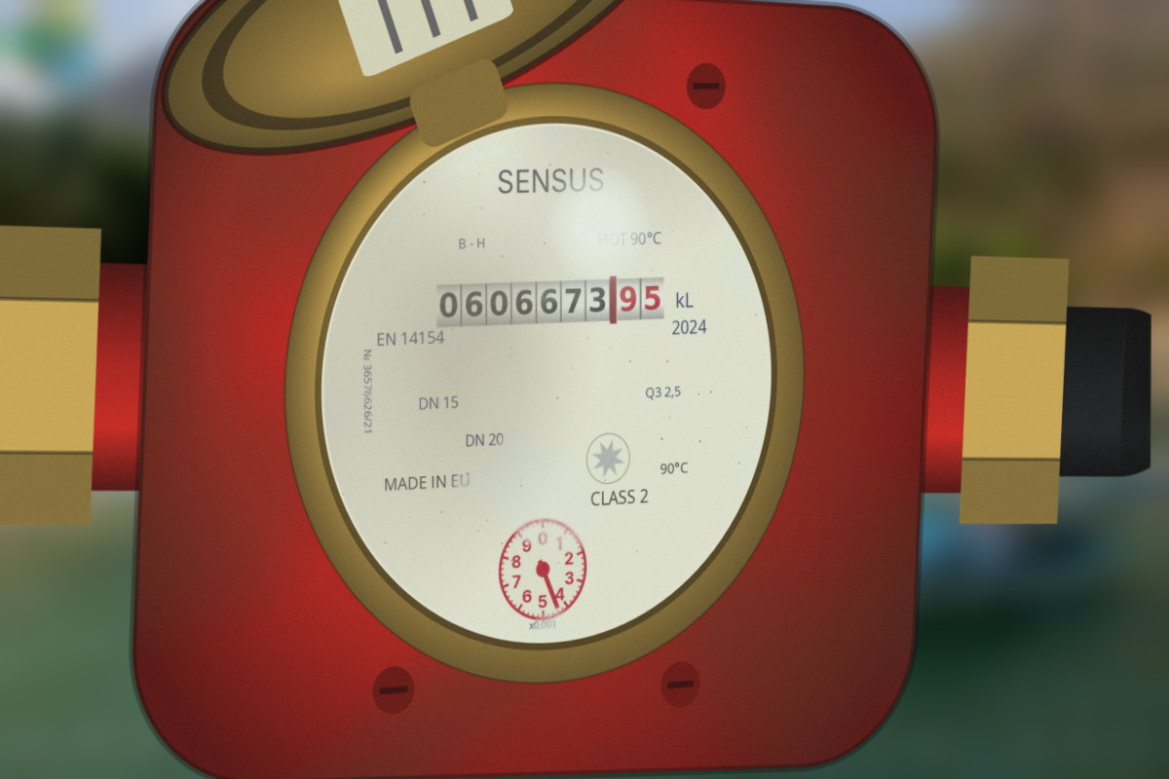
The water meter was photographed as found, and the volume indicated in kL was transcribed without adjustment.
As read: 606673.954 kL
